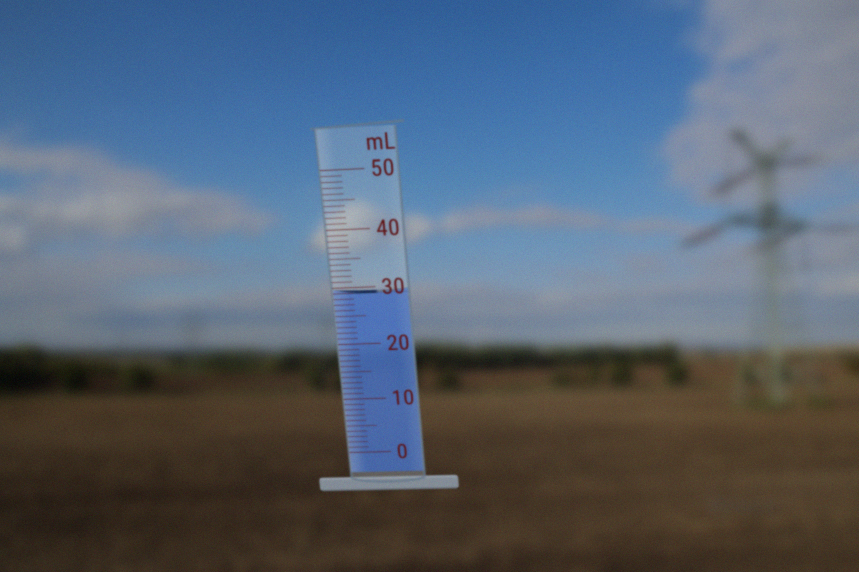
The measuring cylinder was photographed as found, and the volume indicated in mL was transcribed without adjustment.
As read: 29 mL
